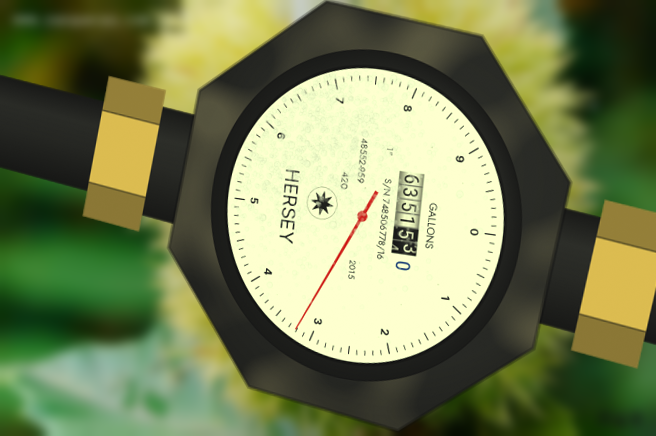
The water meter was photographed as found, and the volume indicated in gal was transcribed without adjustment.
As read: 6351533.2 gal
